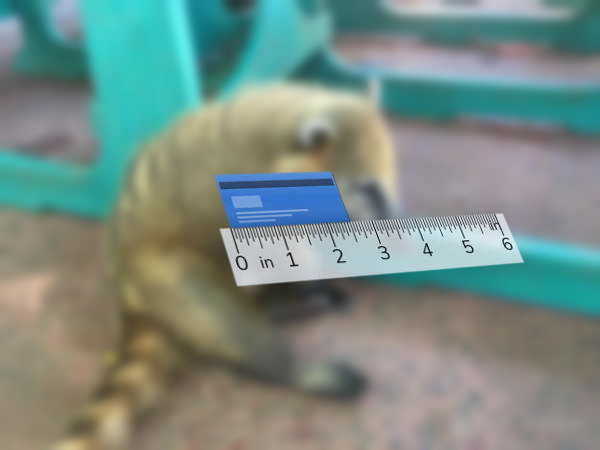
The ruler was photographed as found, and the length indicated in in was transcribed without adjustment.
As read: 2.5 in
